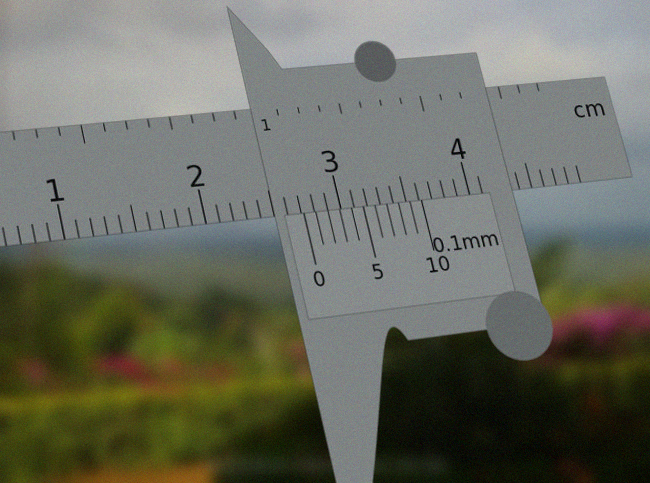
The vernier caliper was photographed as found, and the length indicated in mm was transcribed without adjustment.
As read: 27.2 mm
